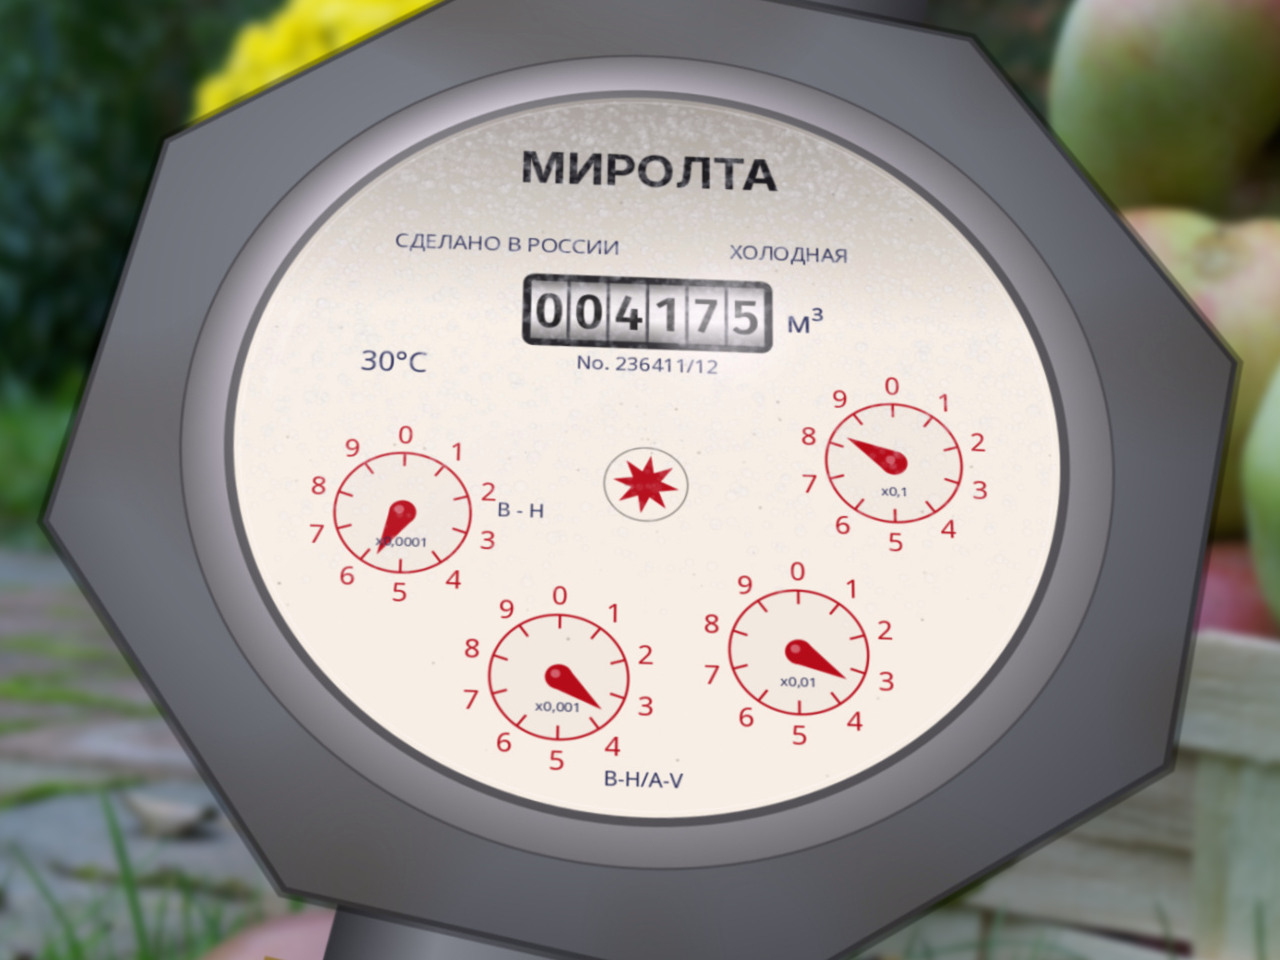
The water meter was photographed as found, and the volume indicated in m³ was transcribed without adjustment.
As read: 4175.8335 m³
